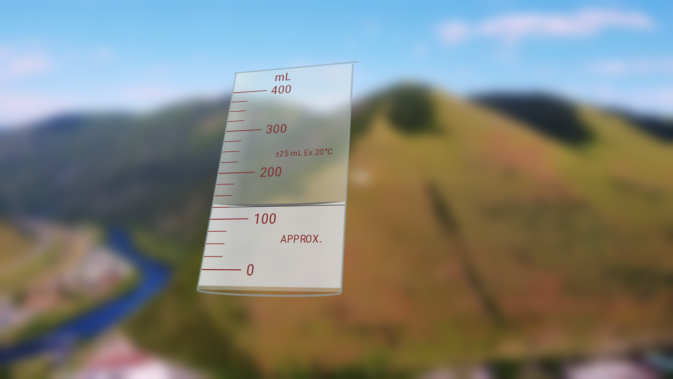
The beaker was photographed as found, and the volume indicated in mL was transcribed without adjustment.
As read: 125 mL
